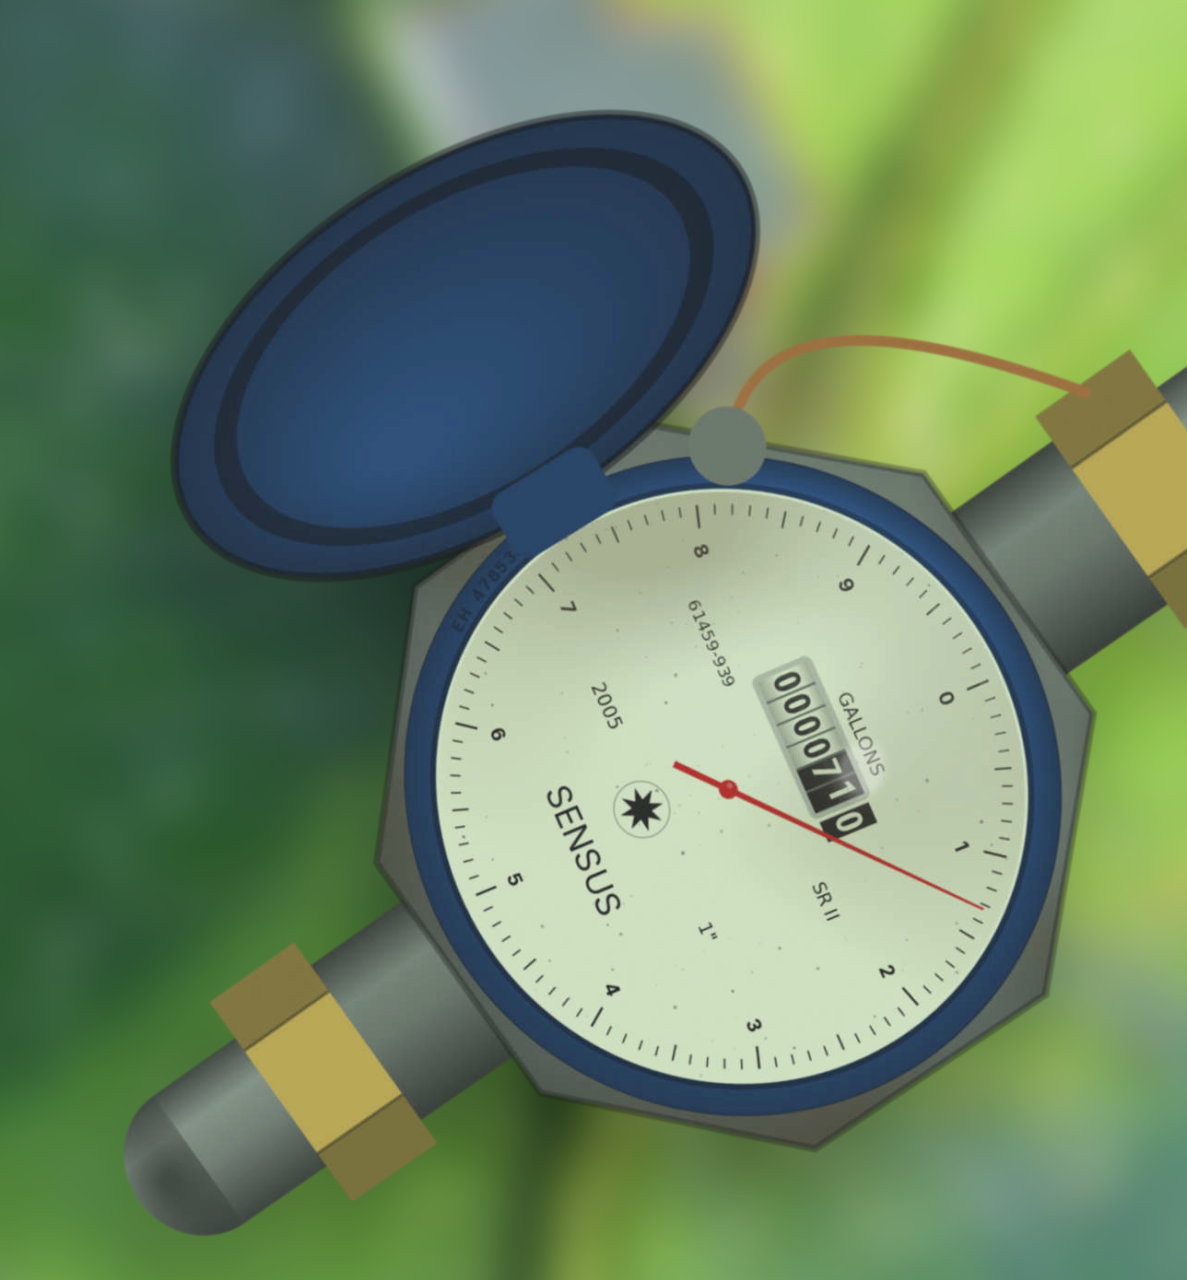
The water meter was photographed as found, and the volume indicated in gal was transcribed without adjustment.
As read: 711.3 gal
